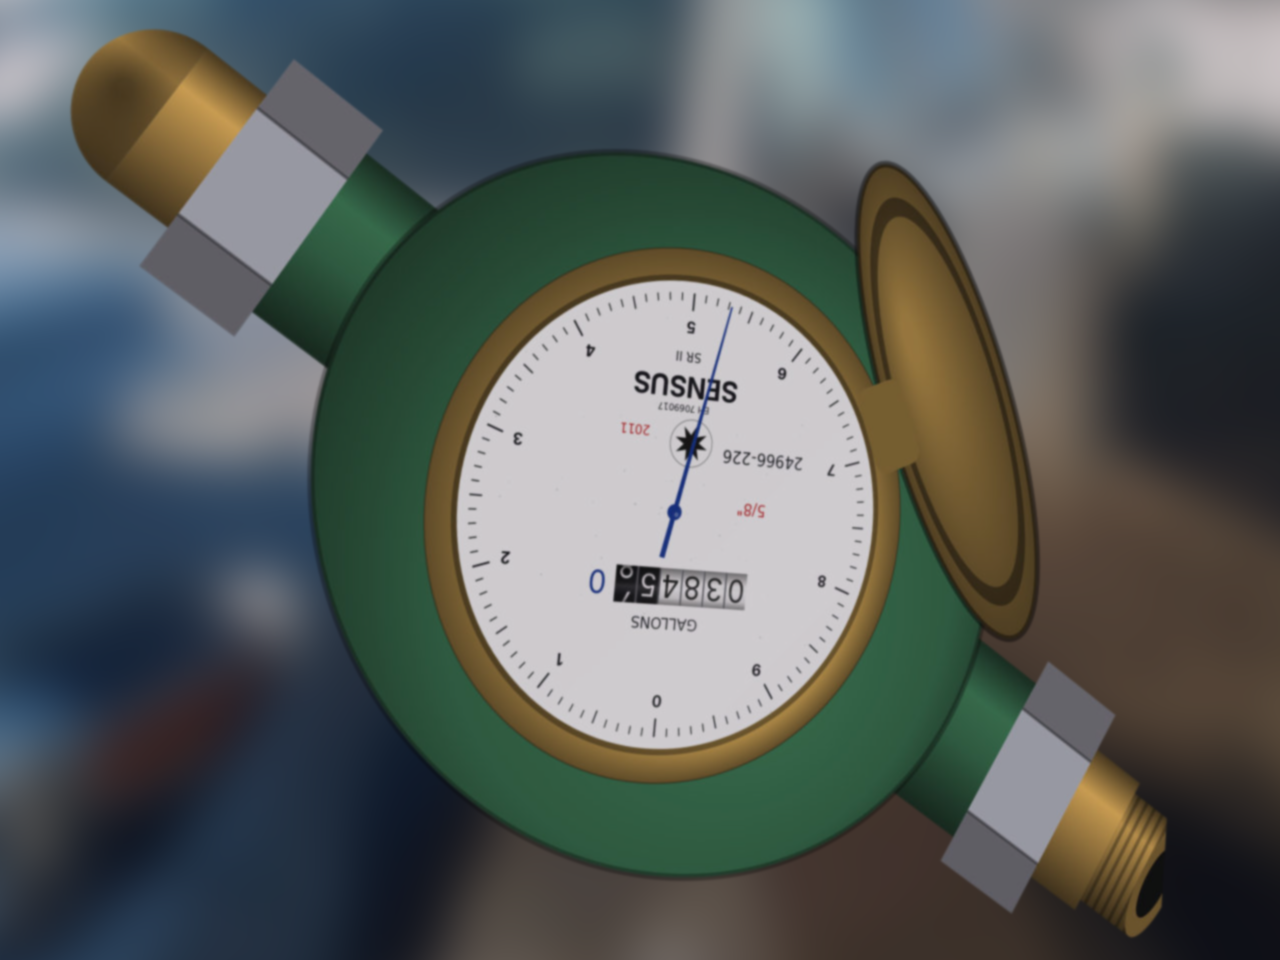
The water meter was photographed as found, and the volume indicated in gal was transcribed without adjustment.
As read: 384575.3 gal
